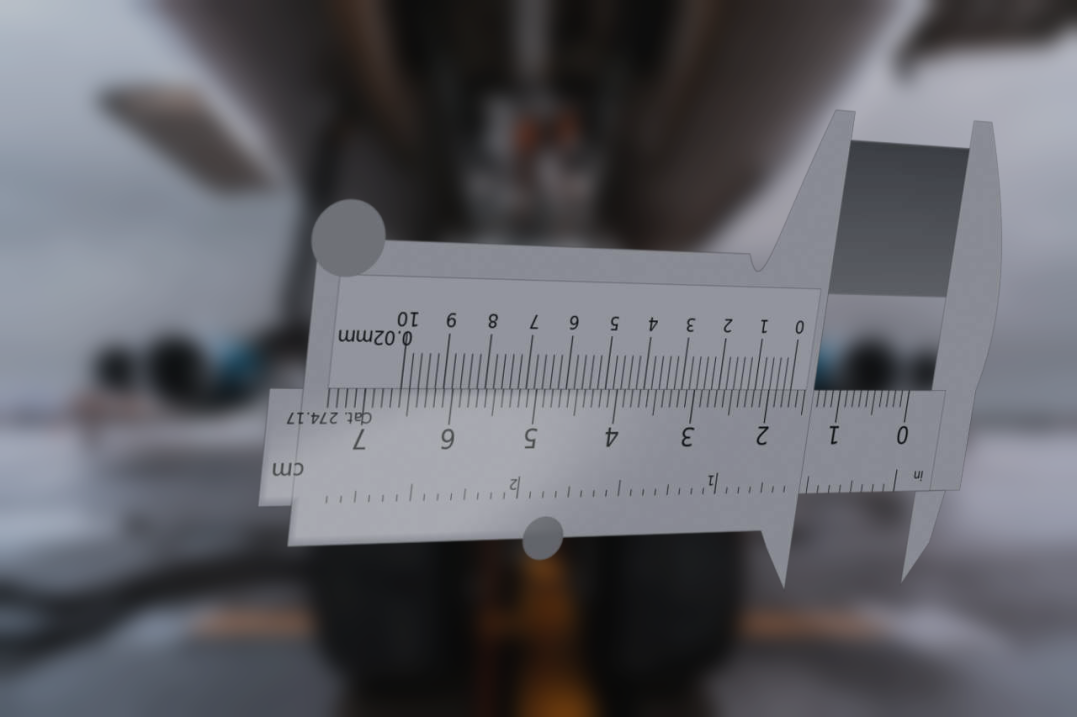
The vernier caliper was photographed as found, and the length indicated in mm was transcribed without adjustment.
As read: 17.0 mm
